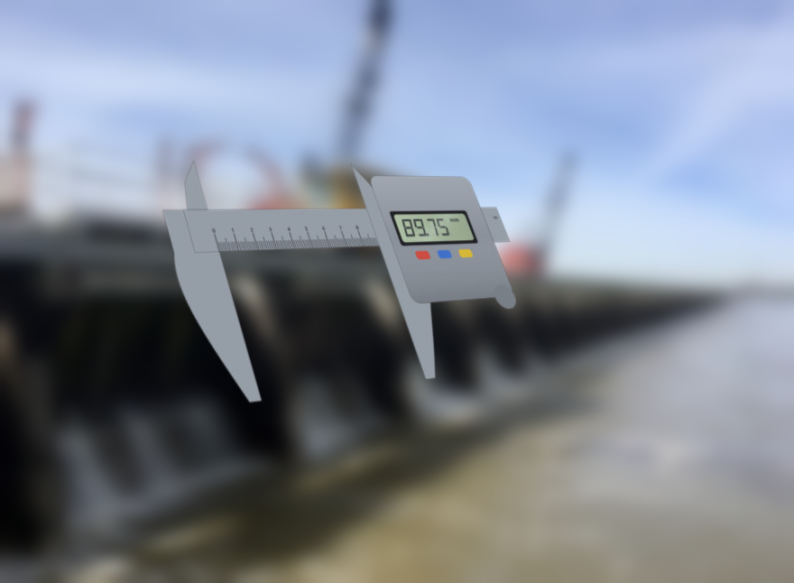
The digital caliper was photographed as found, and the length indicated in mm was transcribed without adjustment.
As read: 89.75 mm
